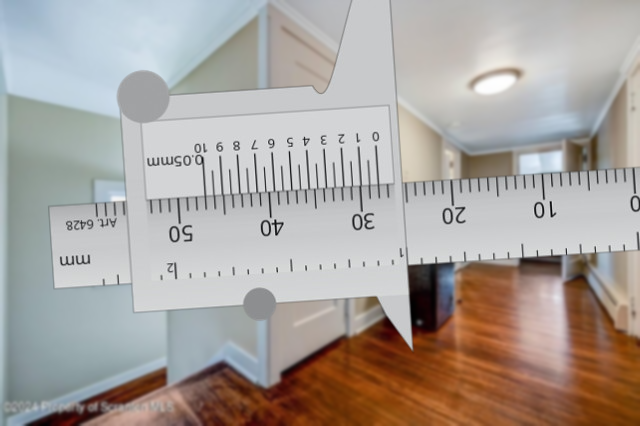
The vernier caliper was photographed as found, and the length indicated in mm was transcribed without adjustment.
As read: 28.0 mm
